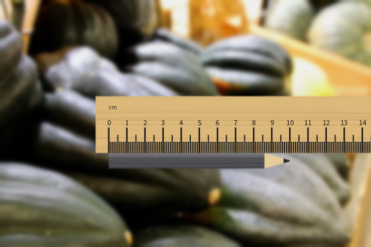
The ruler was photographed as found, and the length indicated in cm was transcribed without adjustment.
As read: 10 cm
